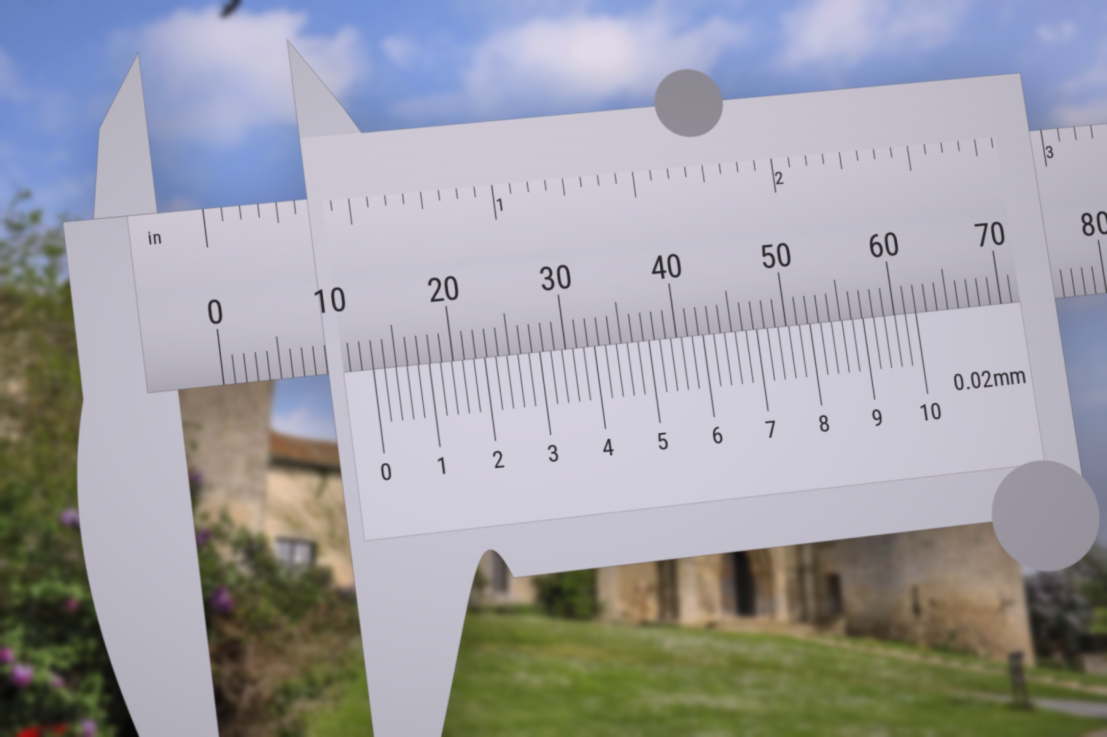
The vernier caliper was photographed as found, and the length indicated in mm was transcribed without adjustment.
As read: 13.0 mm
